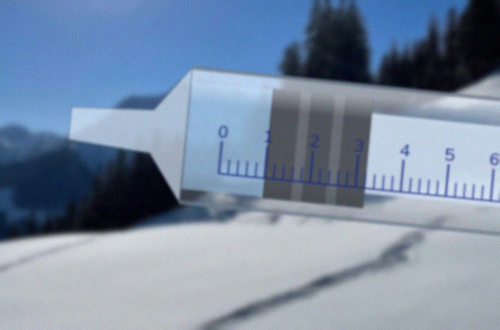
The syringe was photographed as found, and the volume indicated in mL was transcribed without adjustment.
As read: 1 mL
